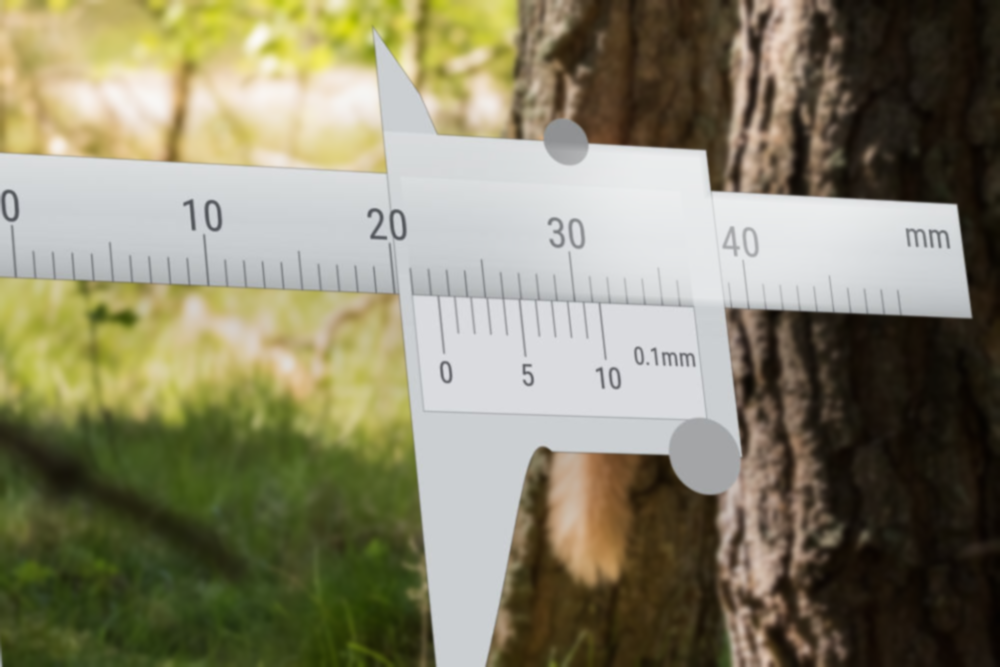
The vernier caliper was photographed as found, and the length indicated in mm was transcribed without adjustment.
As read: 22.4 mm
